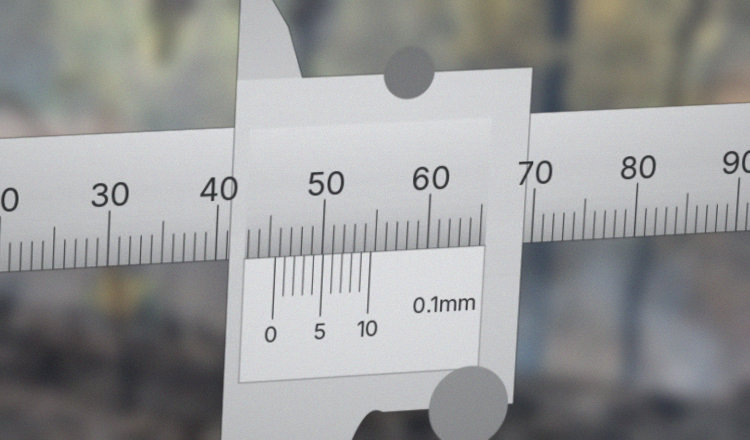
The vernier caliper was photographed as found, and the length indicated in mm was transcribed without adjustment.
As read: 45.6 mm
